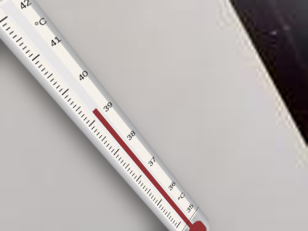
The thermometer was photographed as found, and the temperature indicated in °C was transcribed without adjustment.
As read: 39.2 °C
